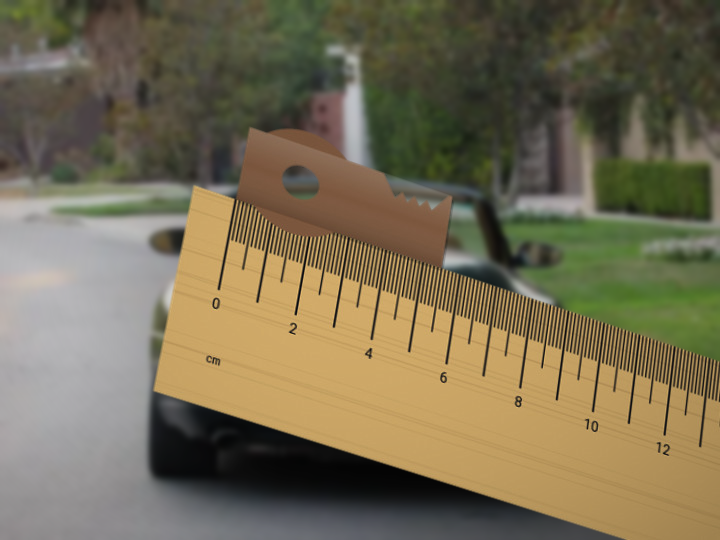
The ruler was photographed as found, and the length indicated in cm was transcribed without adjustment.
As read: 5.5 cm
